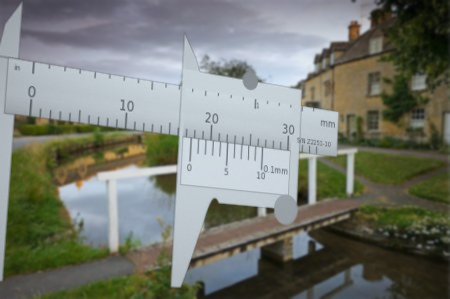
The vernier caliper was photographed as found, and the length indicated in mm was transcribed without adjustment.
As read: 17.6 mm
